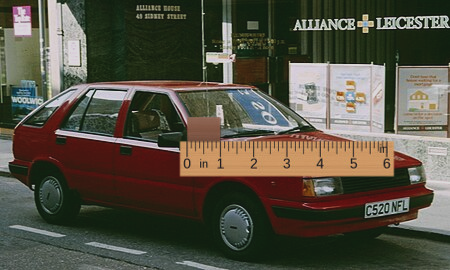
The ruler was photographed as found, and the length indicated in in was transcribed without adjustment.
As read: 1 in
